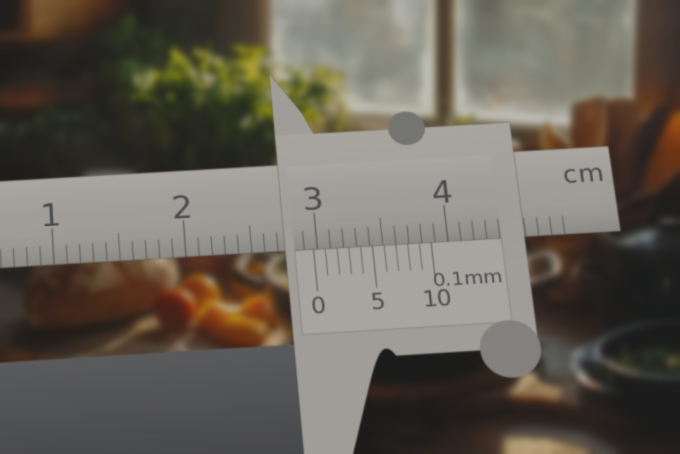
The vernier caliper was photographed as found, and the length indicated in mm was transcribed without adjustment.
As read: 29.7 mm
